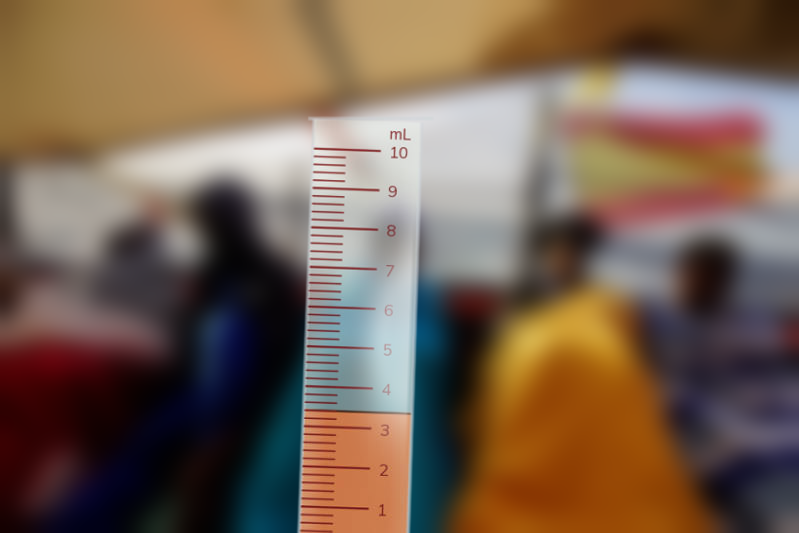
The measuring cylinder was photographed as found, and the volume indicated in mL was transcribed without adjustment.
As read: 3.4 mL
